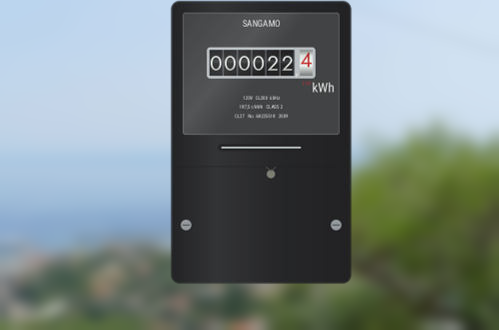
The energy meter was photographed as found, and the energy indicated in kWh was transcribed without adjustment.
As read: 22.4 kWh
